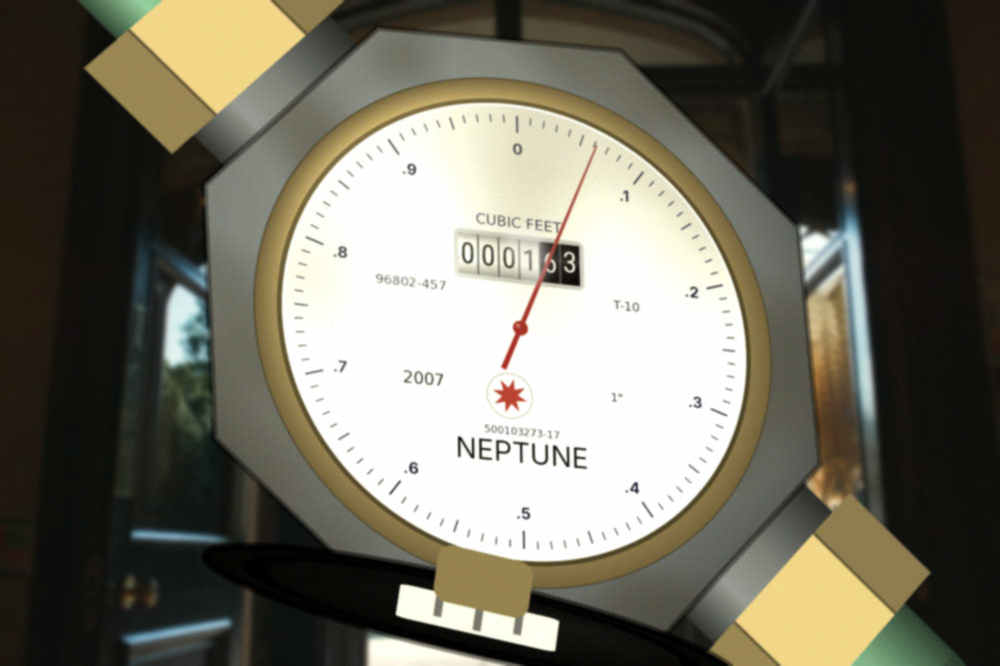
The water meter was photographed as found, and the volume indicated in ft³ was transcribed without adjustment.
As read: 163.06 ft³
